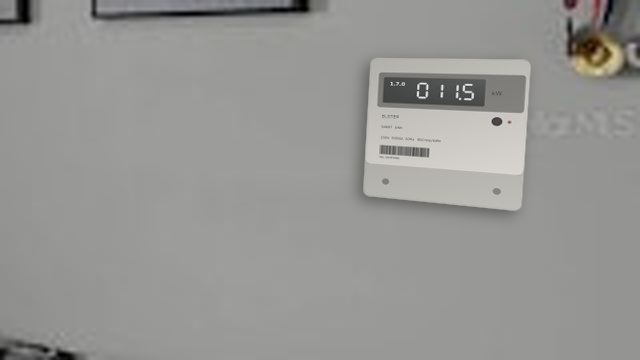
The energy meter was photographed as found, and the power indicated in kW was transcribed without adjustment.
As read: 11.5 kW
